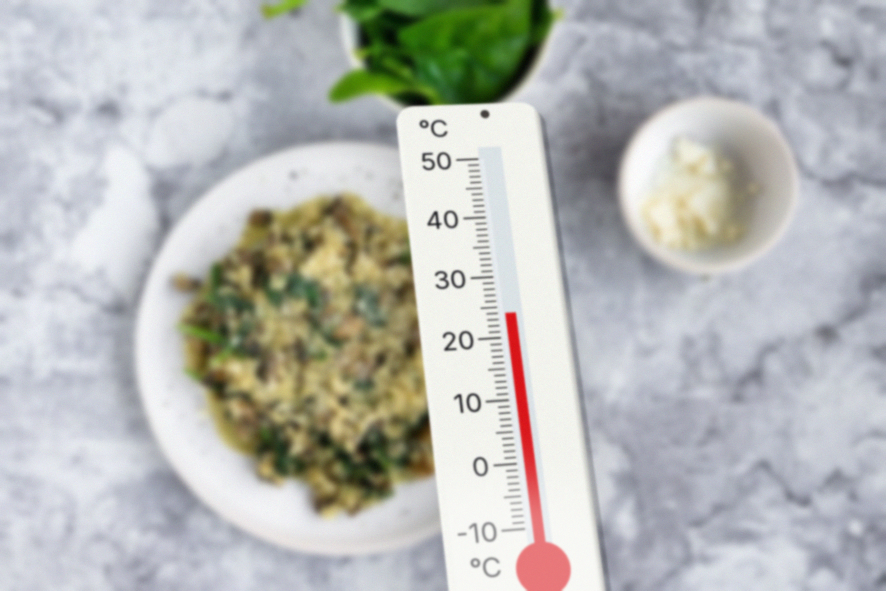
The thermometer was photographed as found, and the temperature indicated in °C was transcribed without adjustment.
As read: 24 °C
